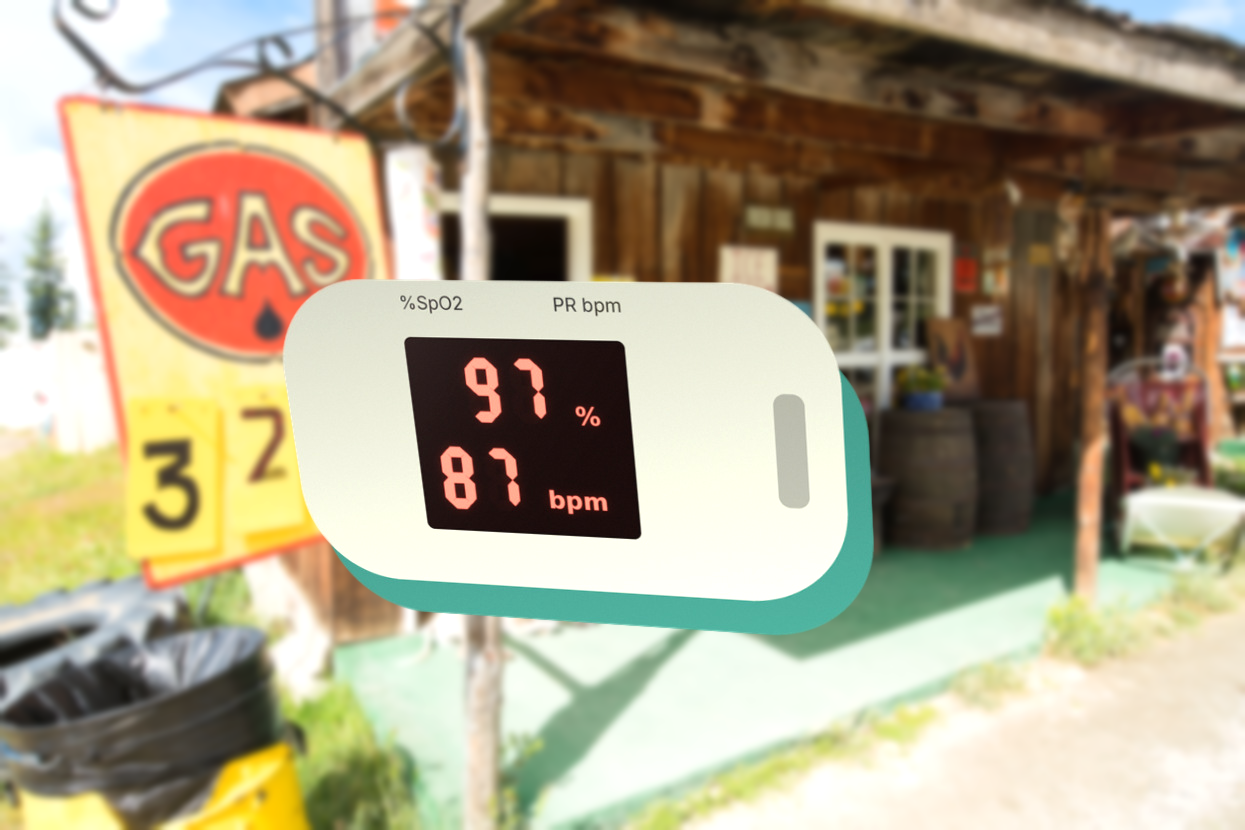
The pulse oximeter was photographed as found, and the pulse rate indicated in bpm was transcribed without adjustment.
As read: 87 bpm
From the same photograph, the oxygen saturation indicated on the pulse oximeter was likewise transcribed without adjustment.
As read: 97 %
